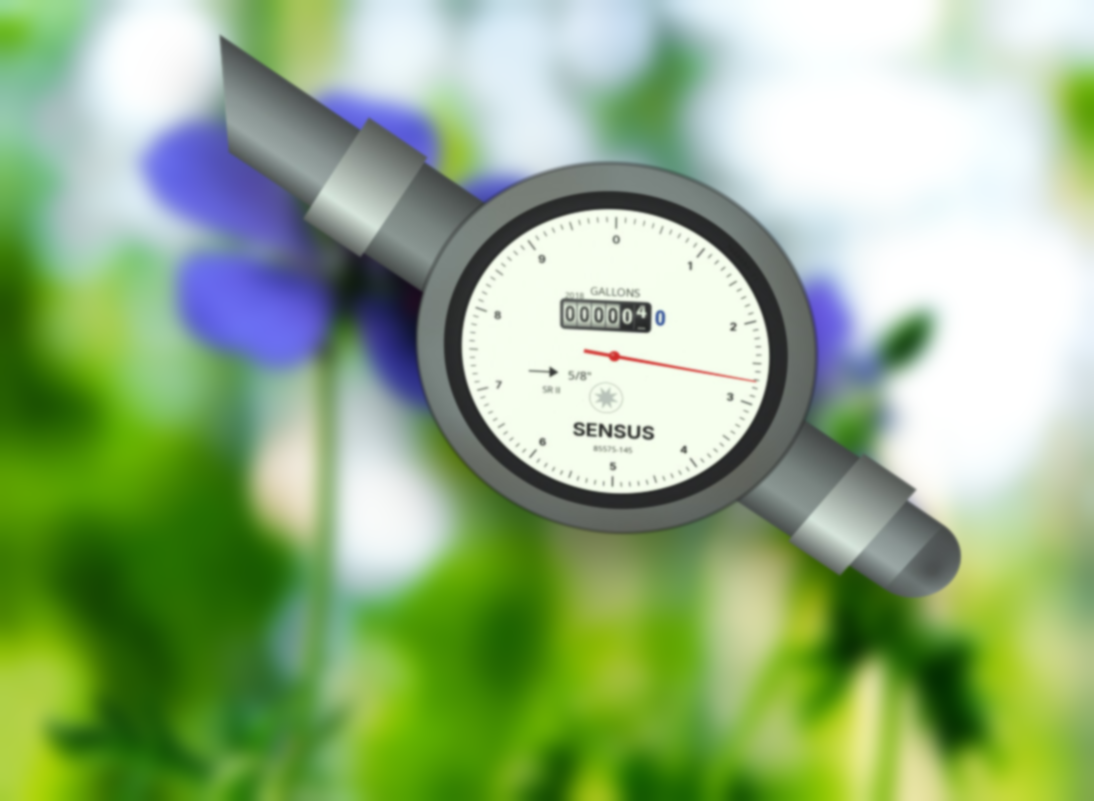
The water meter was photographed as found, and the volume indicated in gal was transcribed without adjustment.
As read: 42.7 gal
